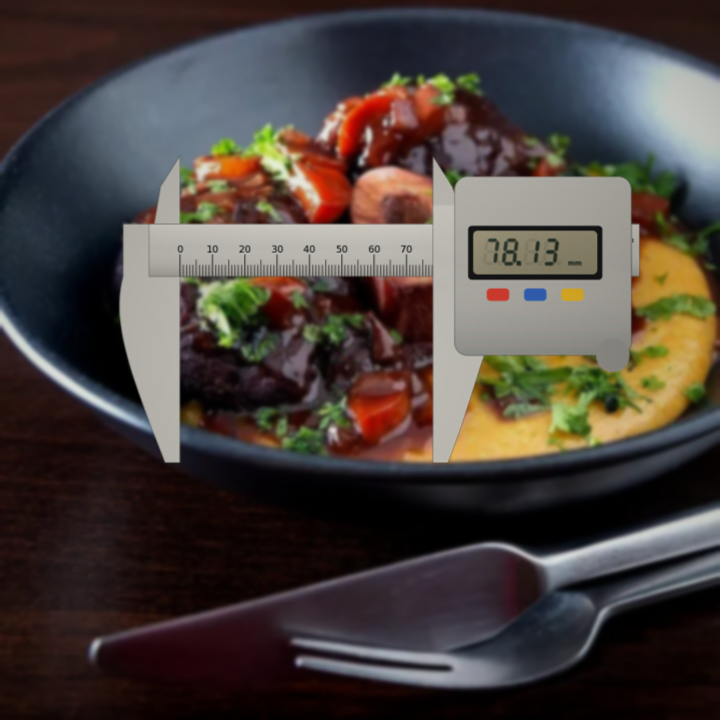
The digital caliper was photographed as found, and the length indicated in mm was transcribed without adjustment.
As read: 78.13 mm
